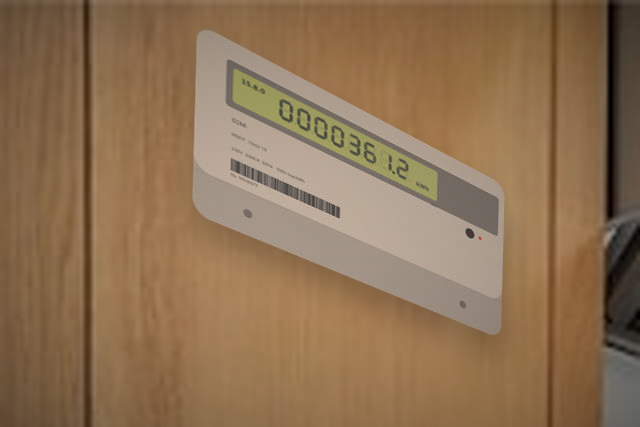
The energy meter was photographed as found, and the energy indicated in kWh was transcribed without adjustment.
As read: 361.2 kWh
